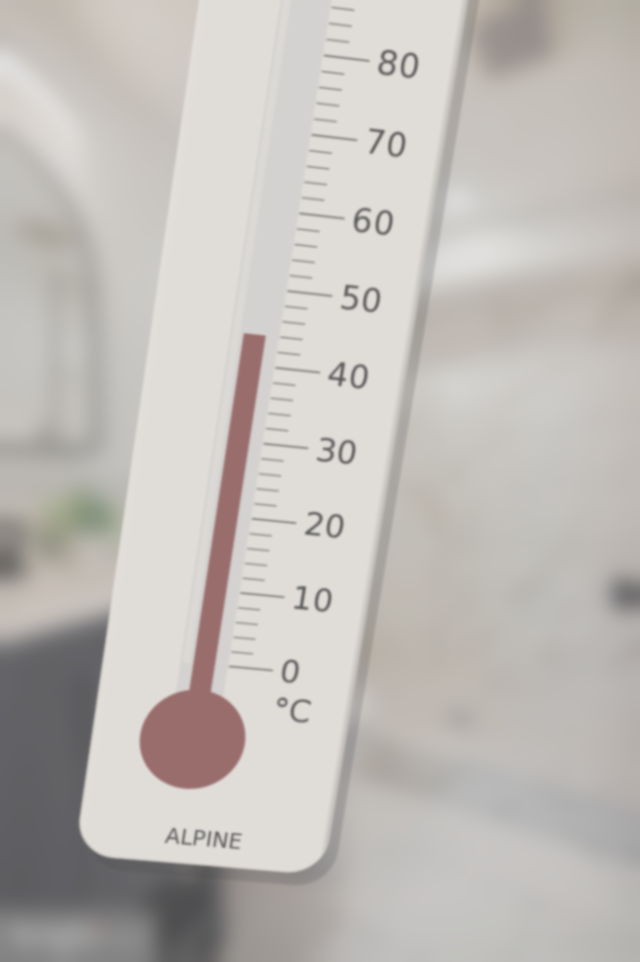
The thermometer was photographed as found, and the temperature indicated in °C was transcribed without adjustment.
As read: 44 °C
